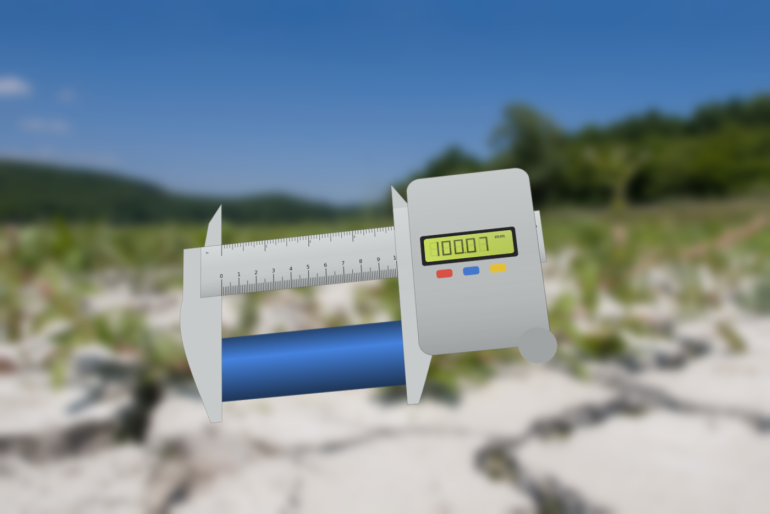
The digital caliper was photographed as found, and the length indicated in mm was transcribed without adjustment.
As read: 100.07 mm
